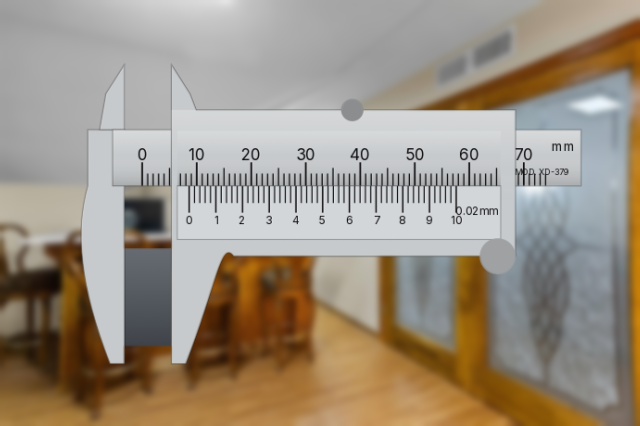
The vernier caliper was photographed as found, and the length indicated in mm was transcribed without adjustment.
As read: 8.6 mm
